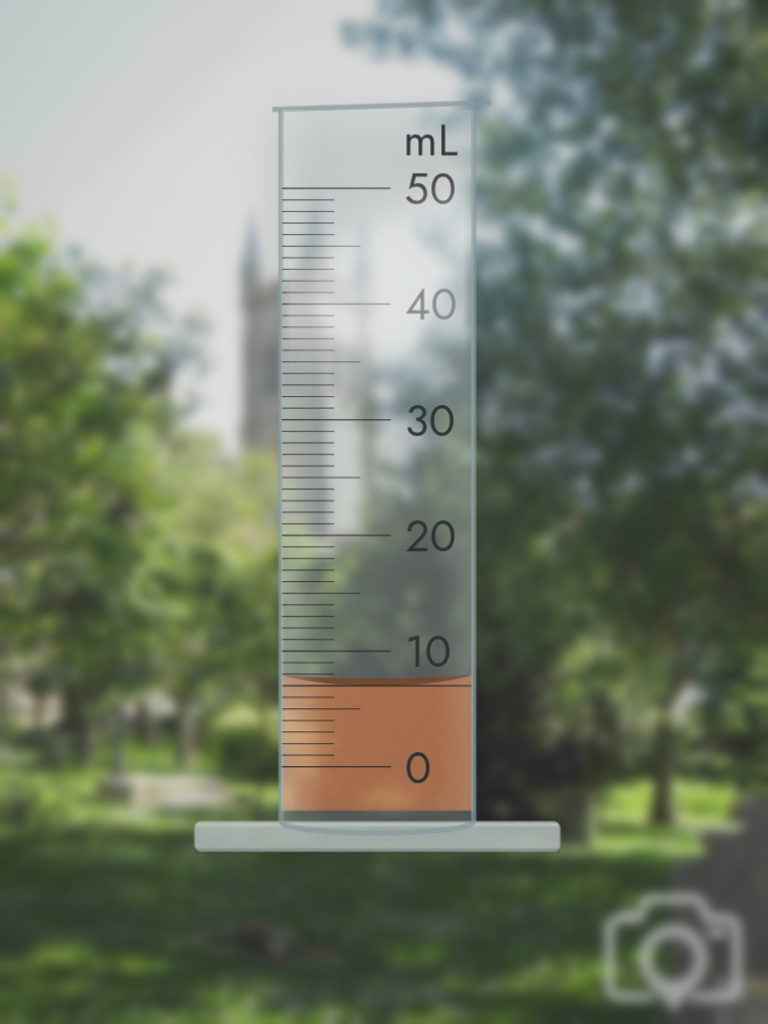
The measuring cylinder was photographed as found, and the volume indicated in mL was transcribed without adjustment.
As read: 7 mL
